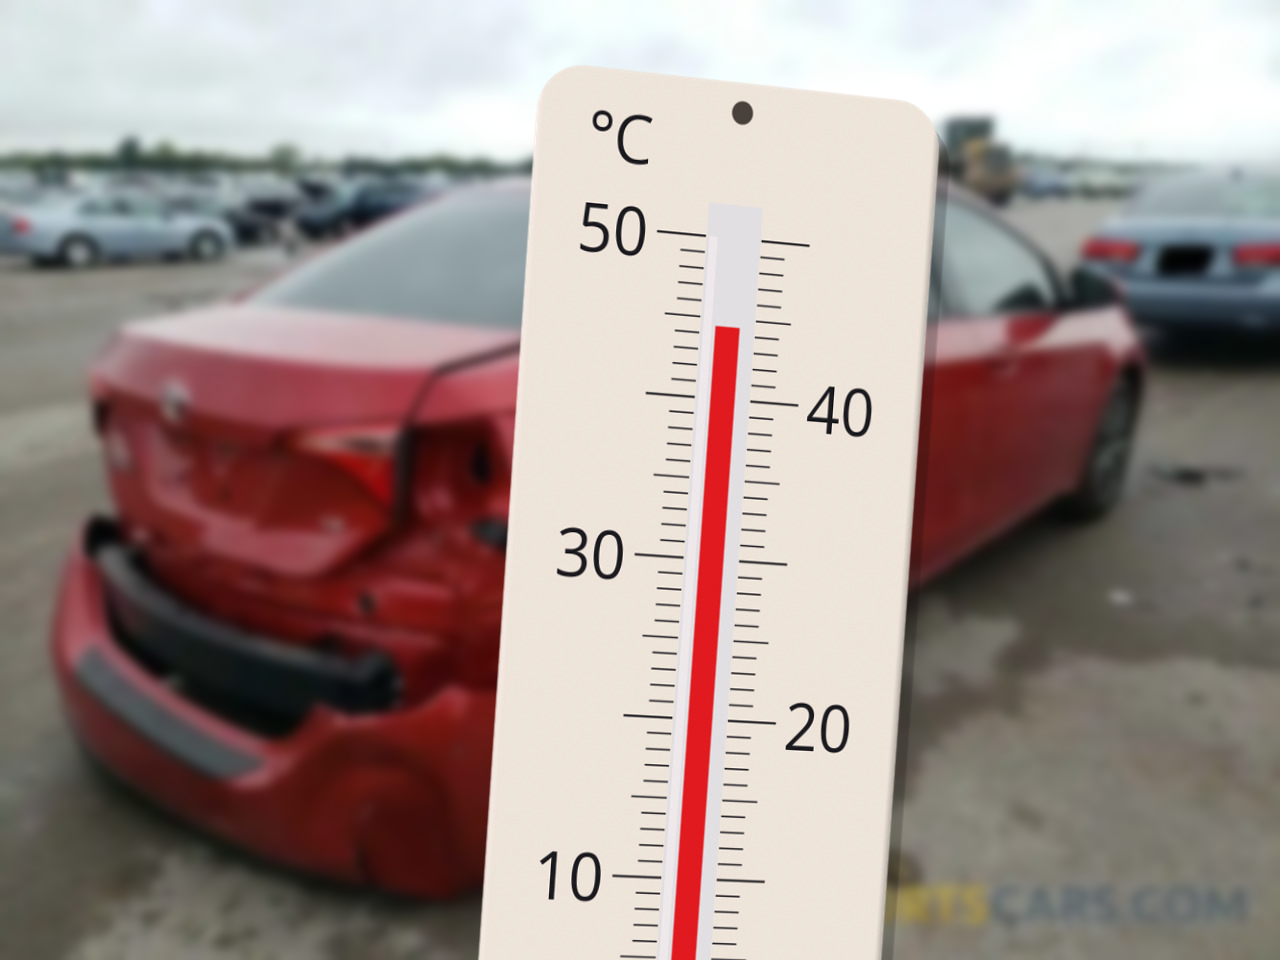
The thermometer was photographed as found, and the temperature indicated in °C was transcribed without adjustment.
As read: 44.5 °C
